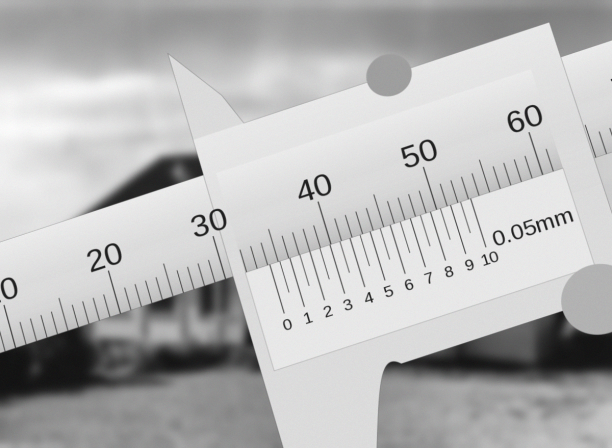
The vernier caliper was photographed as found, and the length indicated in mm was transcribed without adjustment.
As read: 34.2 mm
